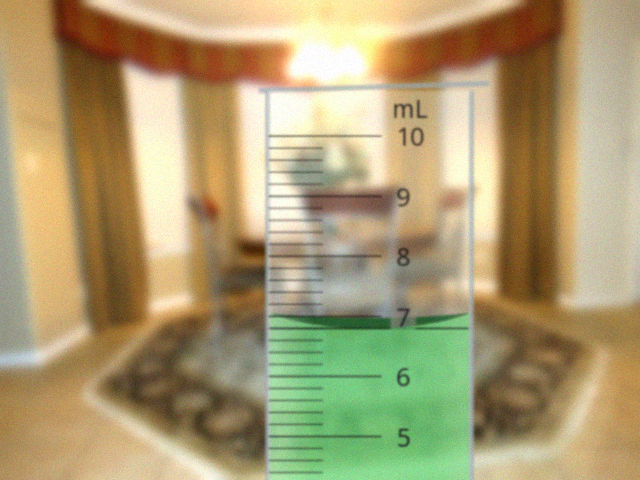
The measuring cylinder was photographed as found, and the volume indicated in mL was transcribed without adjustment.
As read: 6.8 mL
